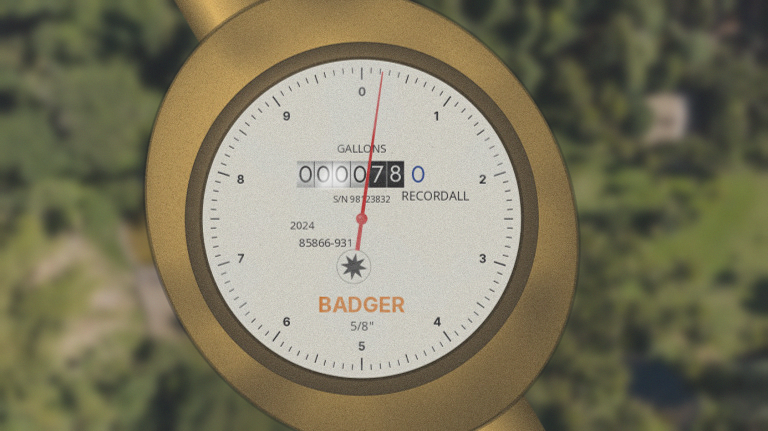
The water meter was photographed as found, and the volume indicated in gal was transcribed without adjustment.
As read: 780.2 gal
